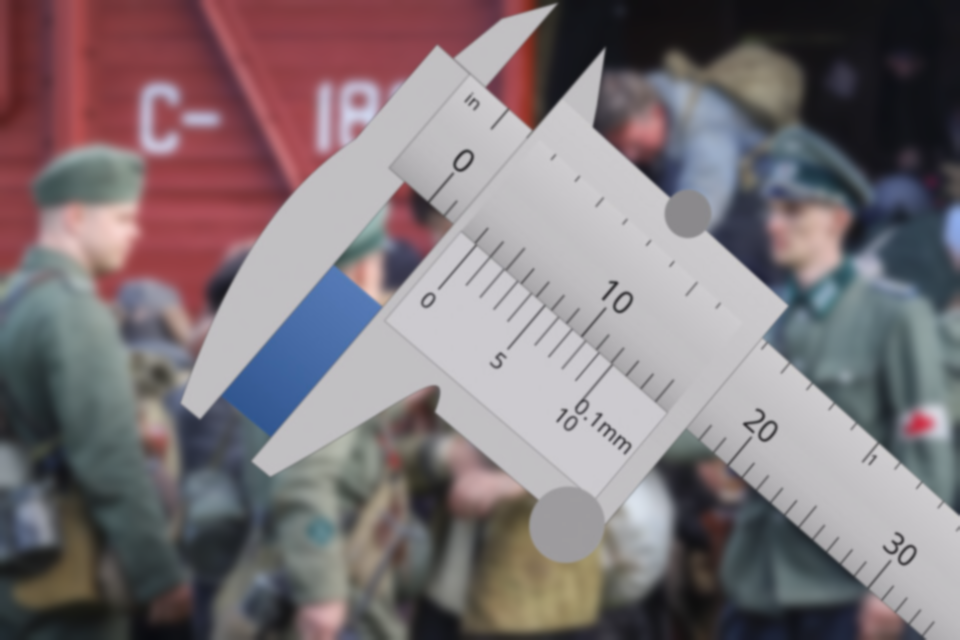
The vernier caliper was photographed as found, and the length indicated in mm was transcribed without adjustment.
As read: 3.1 mm
